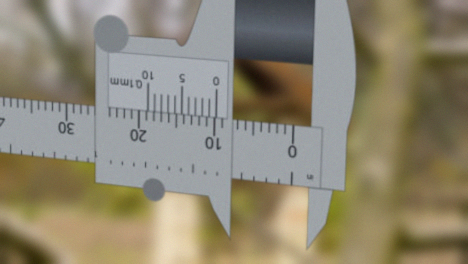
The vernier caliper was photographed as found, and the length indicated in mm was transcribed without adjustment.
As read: 9.8 mm
